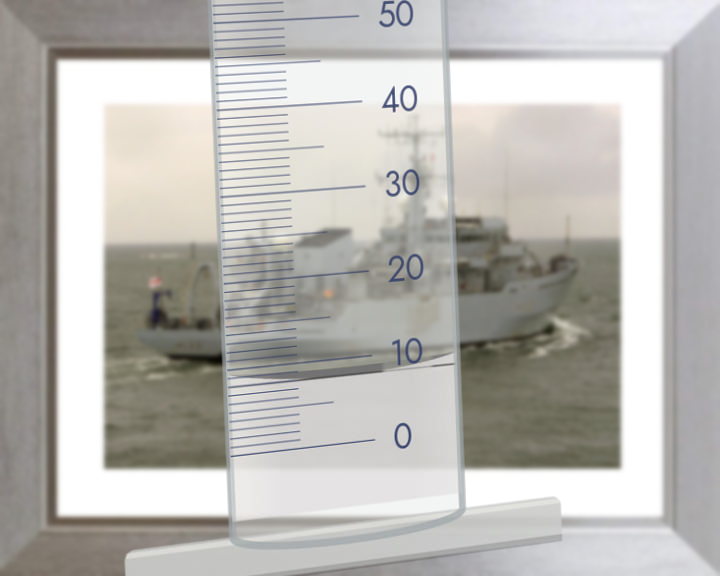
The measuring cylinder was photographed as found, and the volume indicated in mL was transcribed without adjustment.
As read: 8 mL
